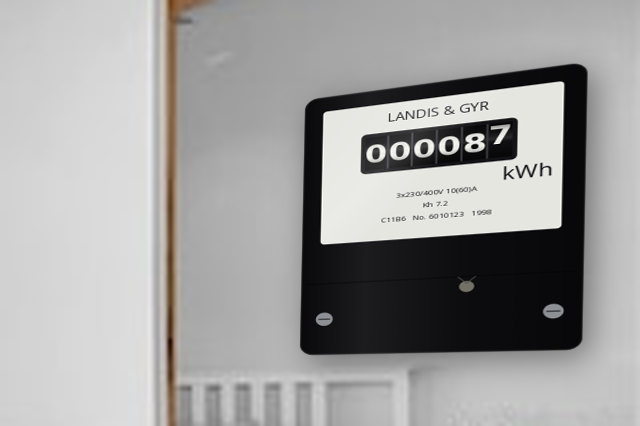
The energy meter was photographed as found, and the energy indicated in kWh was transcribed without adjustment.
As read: 87 kWh
